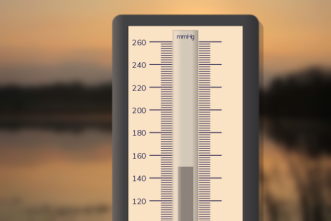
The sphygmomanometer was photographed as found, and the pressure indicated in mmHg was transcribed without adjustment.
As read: 150 mmHg
